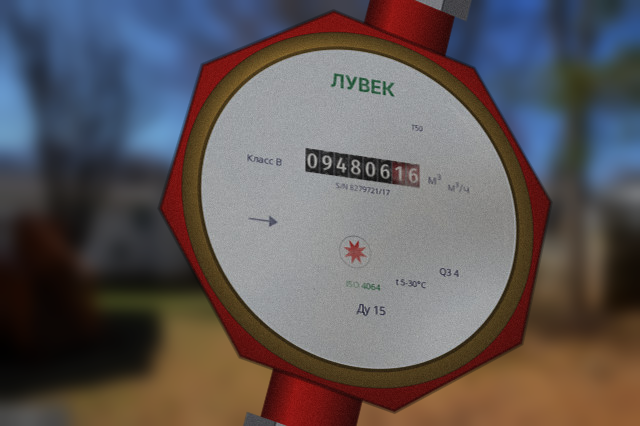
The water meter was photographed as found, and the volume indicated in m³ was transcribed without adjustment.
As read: 94806.16 m³
